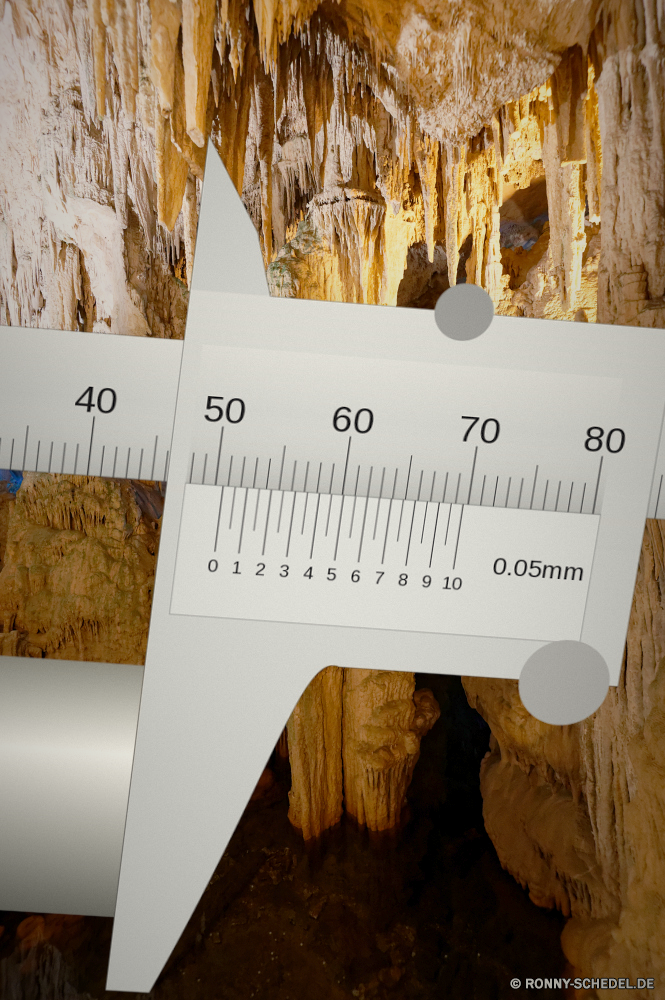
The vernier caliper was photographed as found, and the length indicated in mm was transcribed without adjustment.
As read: 50.6 mm
